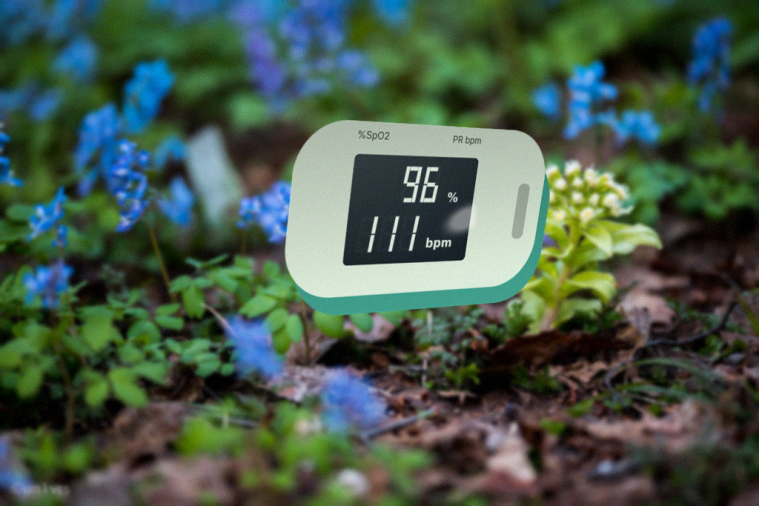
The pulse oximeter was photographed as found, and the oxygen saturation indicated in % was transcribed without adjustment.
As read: 96 %
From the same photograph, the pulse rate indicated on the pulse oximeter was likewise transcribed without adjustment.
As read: 111 bpm
